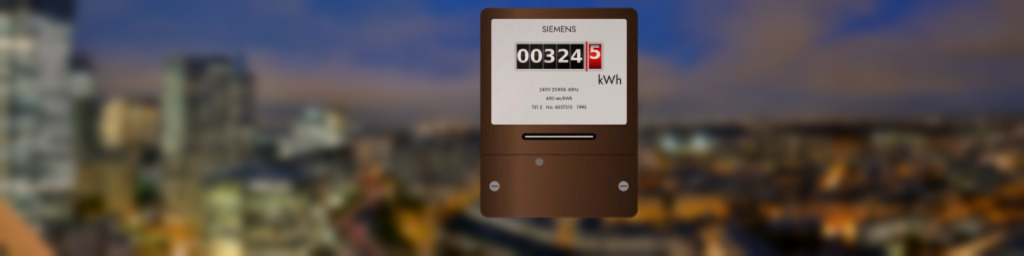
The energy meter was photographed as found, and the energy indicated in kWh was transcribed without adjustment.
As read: 324.5 kWh
